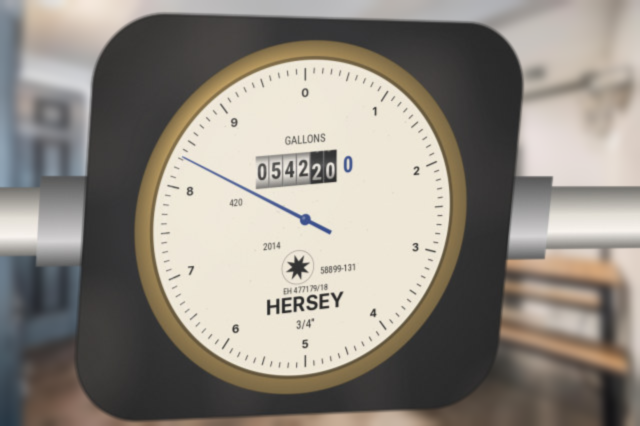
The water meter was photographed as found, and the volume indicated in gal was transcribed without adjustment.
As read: 542198.3 gal
